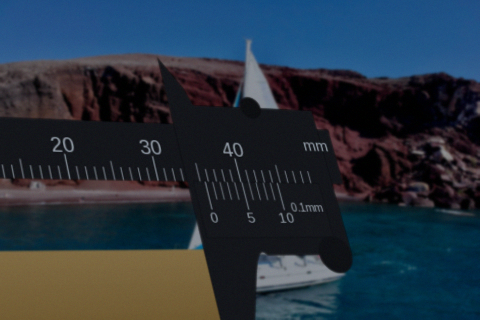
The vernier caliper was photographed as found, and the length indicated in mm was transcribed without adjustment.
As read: 35.6 mm
